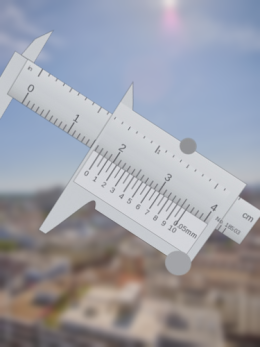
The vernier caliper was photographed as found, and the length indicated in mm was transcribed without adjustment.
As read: 17.0 mm
